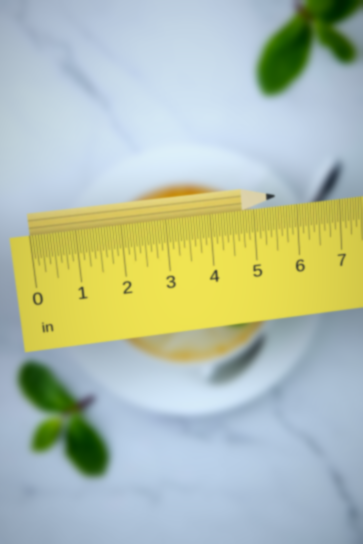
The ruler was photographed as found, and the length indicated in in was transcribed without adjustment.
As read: 5.5 in
